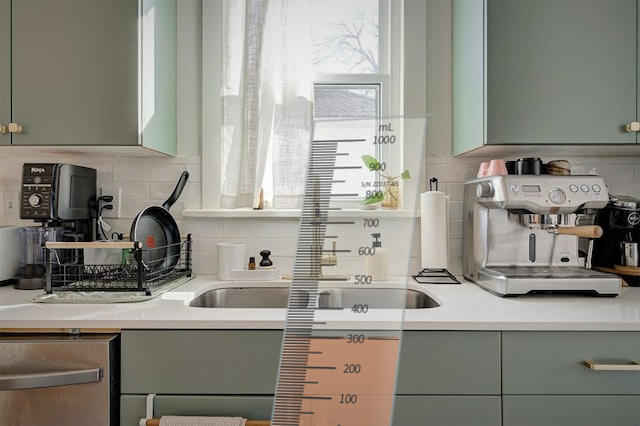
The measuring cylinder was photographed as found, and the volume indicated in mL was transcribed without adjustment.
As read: 300 mL
